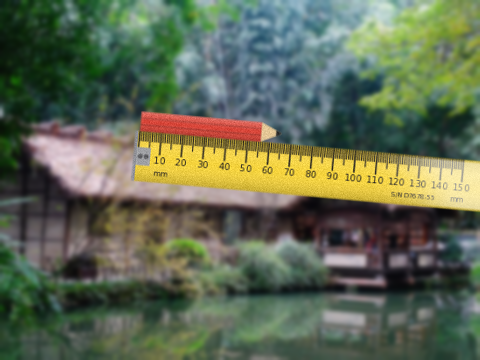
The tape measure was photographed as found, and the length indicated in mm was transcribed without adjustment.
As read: 65 mm
